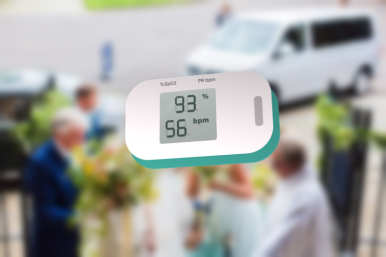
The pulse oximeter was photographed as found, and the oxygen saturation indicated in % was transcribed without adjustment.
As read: 93 %
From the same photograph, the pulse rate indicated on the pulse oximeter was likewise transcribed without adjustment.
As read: 56 bpm
